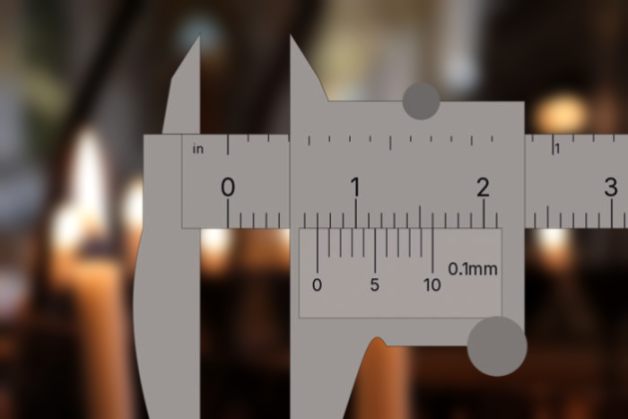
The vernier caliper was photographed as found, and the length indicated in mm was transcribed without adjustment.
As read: 7.0 mm
